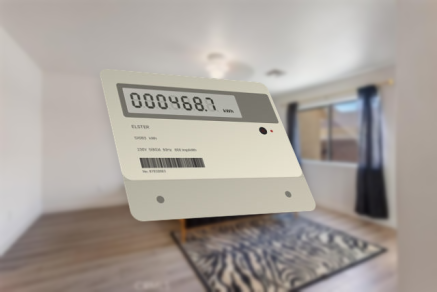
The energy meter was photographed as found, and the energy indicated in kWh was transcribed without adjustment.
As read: 468.7 kWh
